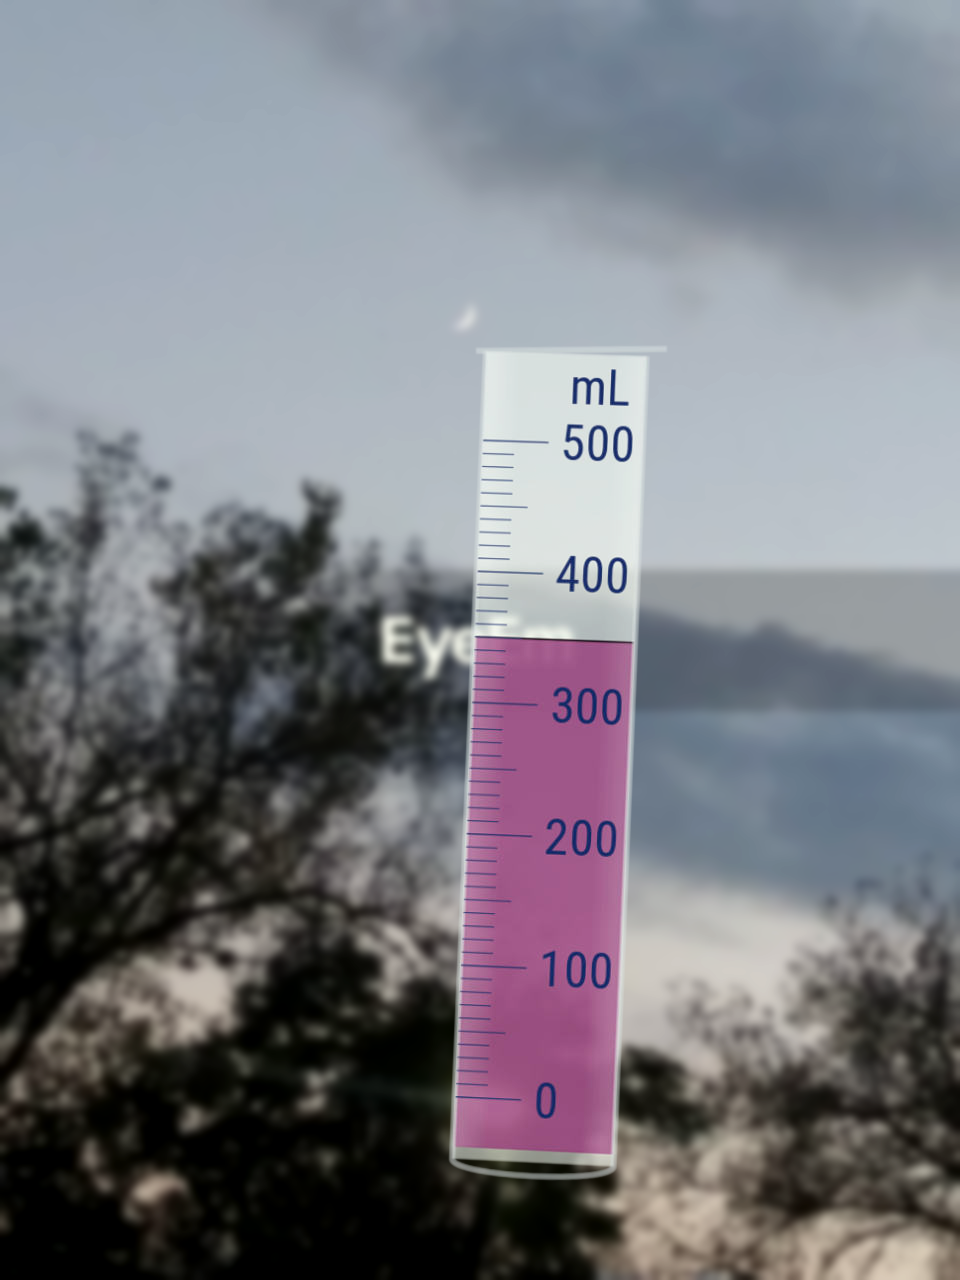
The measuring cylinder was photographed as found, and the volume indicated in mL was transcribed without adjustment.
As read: 350 mL
